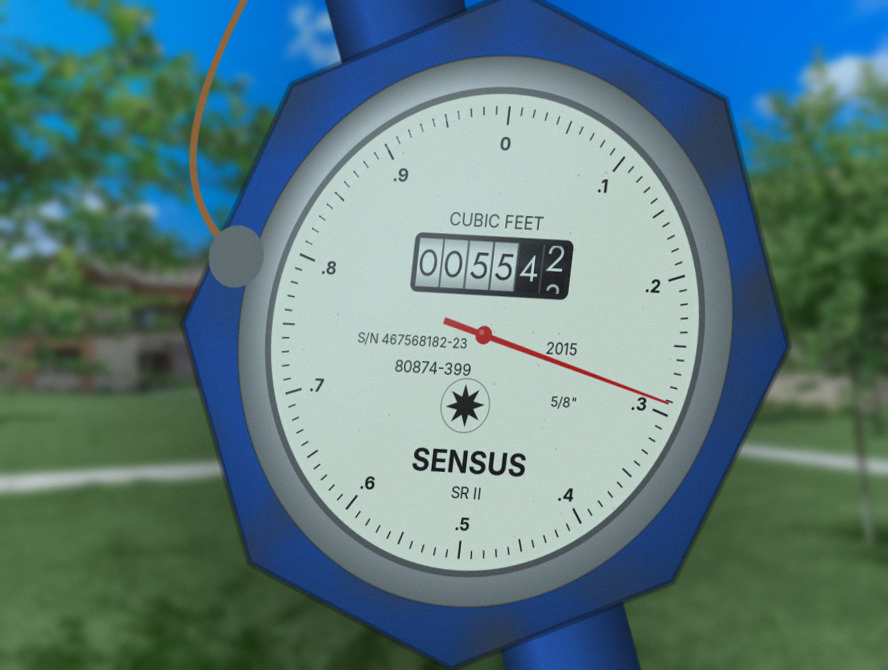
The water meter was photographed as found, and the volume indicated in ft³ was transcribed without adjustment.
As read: 5542.29 ft³
